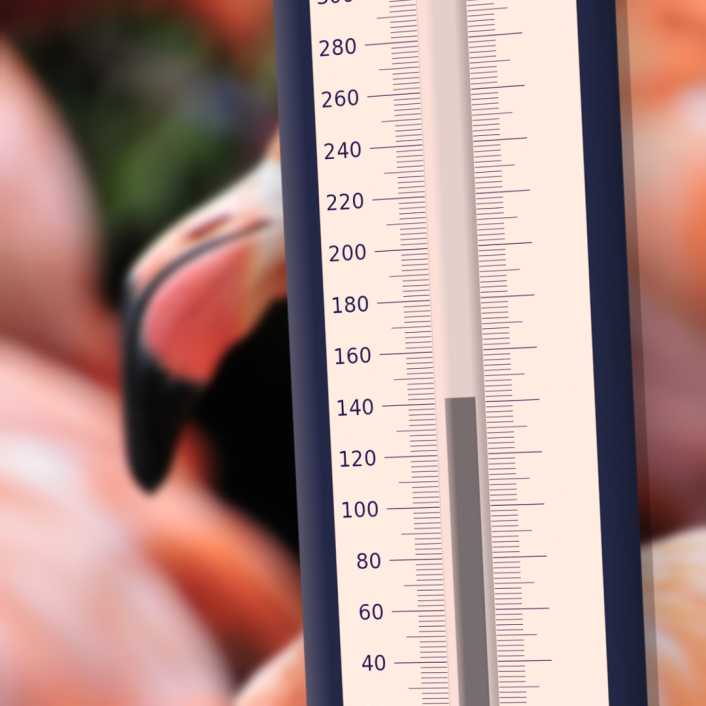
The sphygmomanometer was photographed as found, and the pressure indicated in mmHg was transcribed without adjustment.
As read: 142 mmHg
